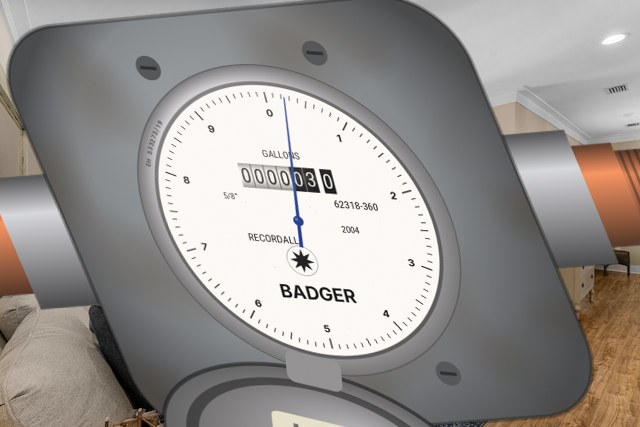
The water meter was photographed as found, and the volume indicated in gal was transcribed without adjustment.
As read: 30.2 gal
